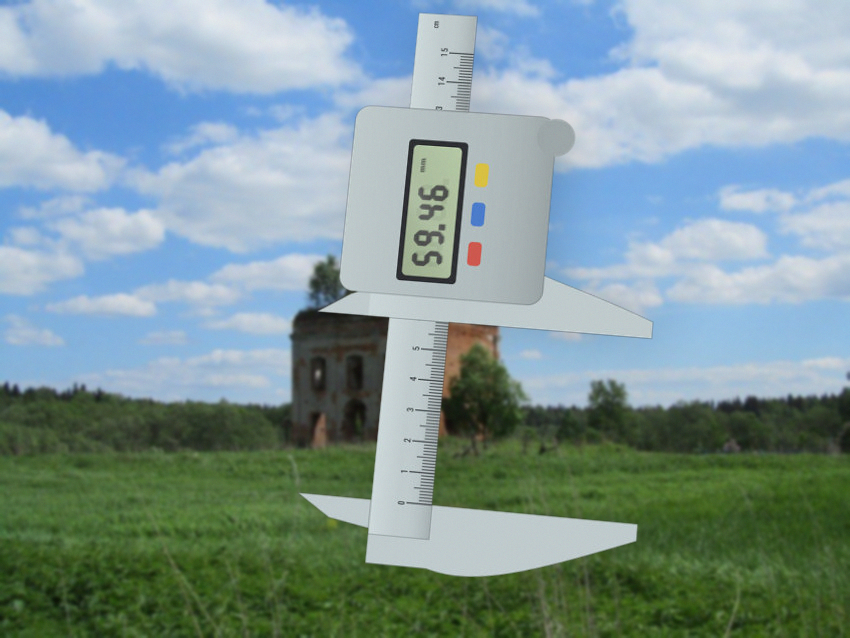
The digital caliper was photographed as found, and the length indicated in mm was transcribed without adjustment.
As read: 59.46 mm
